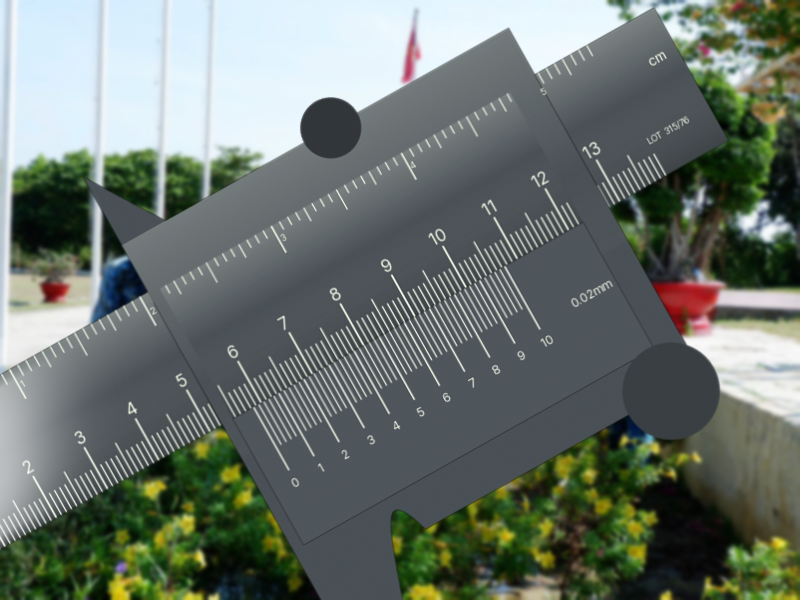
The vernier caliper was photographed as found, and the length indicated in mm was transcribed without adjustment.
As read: 58.5 mm
